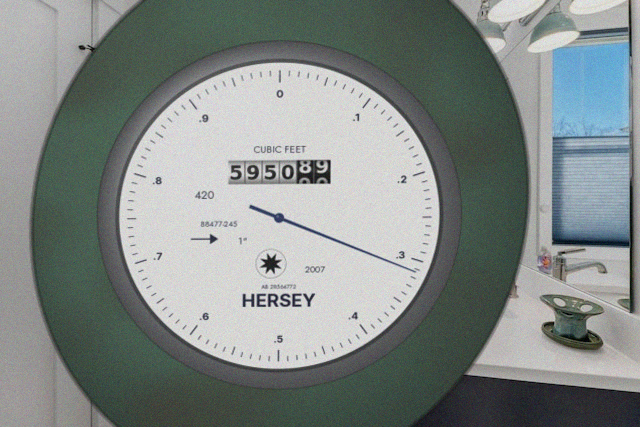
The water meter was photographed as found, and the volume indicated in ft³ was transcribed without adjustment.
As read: 595089.31 ft³
